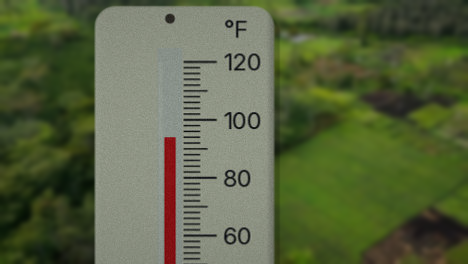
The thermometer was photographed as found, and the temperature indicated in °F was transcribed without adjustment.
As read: 94 °F
